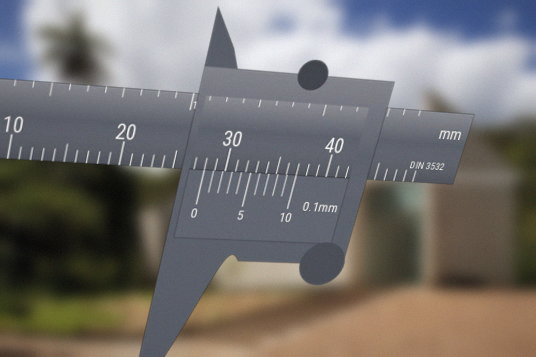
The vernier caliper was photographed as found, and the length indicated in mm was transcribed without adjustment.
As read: 28.0 mm
